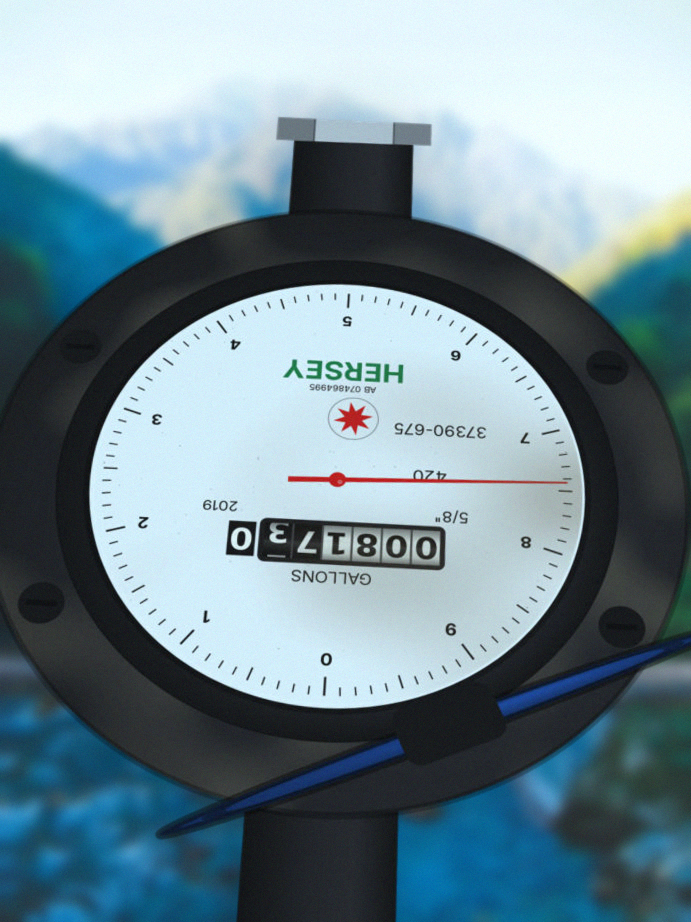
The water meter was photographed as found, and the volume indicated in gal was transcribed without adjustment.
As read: 81727.4 gal
